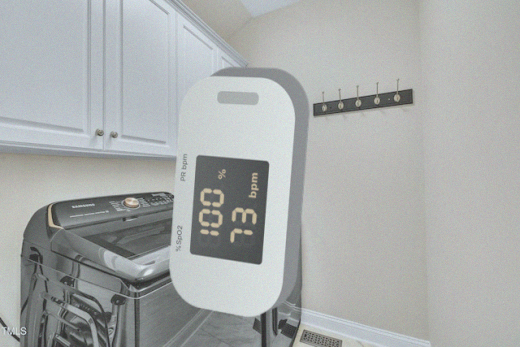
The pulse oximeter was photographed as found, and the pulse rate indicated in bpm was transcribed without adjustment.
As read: 73 bpm
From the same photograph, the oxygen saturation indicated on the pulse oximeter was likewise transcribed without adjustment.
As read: 100 %
